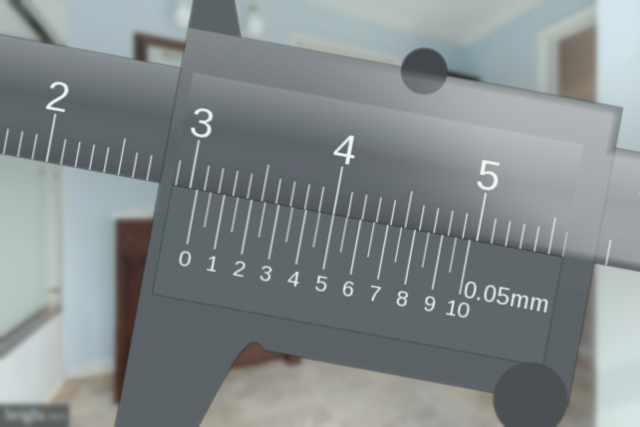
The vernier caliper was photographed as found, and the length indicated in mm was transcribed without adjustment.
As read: 30.5 mm
